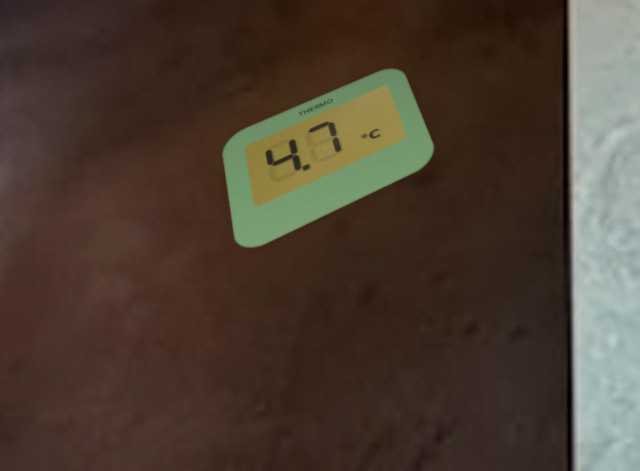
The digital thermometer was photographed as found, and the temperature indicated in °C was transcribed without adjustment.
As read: 4.7 °C
